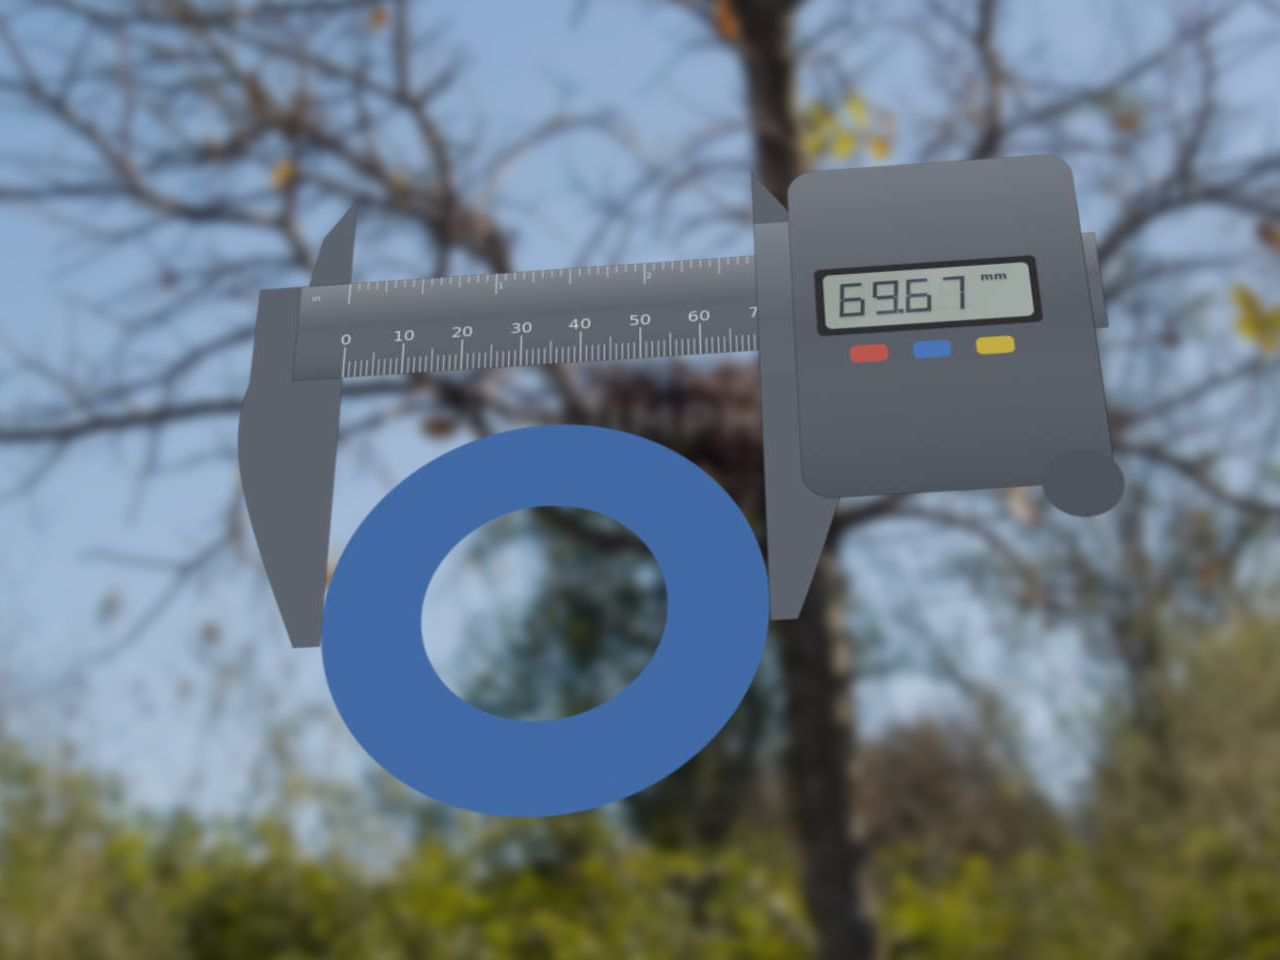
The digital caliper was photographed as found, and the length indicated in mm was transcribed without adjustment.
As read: 69.67 mm
